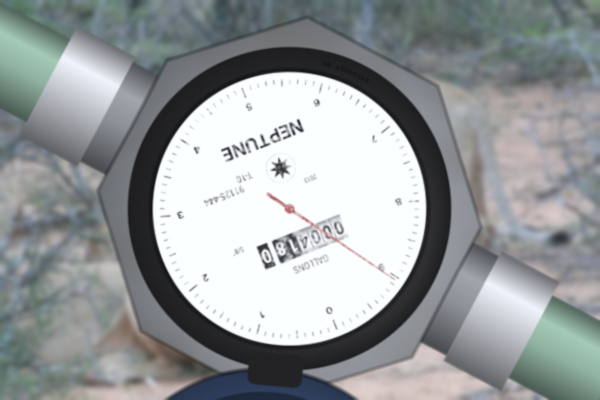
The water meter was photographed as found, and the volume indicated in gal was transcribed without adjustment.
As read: 4179.0 gal
